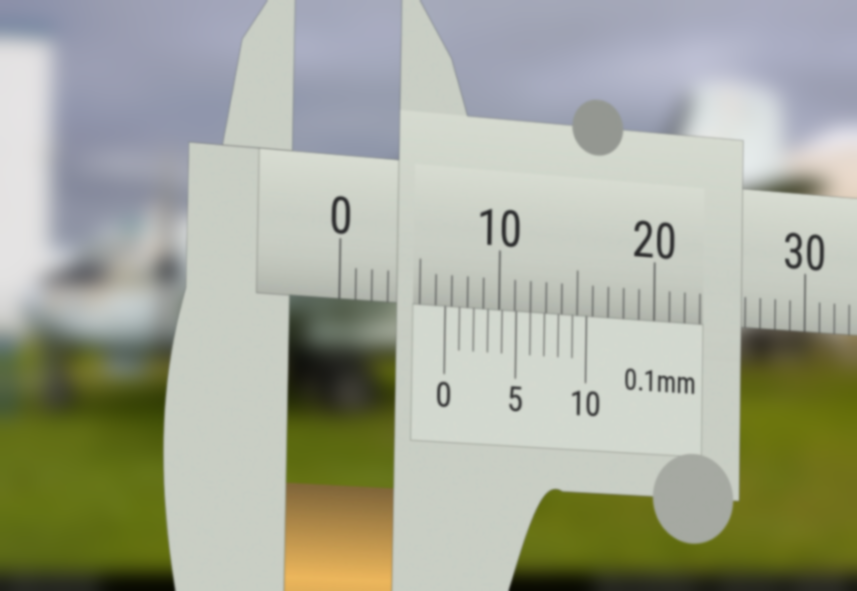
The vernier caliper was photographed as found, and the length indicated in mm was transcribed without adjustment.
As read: 6.6 mm
